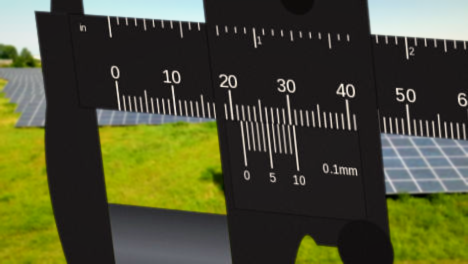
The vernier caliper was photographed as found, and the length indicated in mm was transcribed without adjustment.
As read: 21.5 mm
